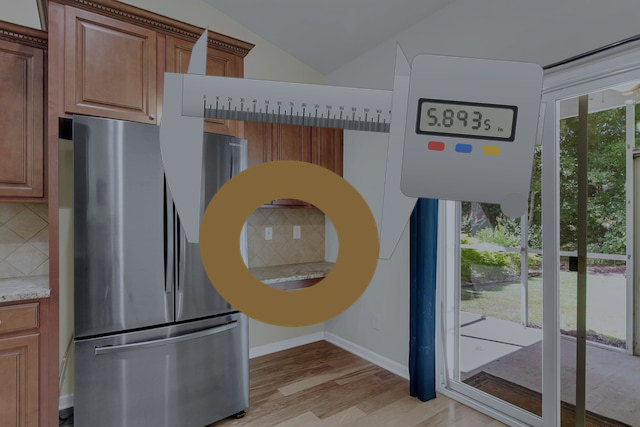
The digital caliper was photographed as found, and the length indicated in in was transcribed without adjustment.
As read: 5.8935 in
